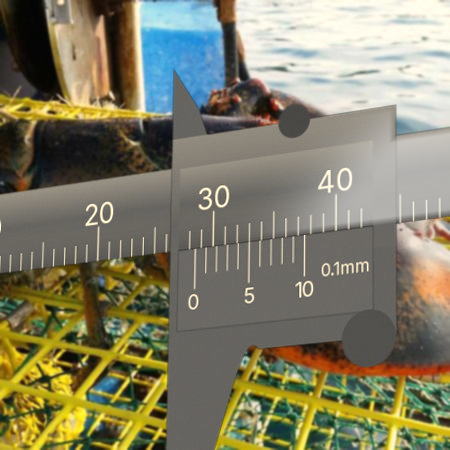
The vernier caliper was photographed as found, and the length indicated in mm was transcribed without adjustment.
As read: 28.5 mm
